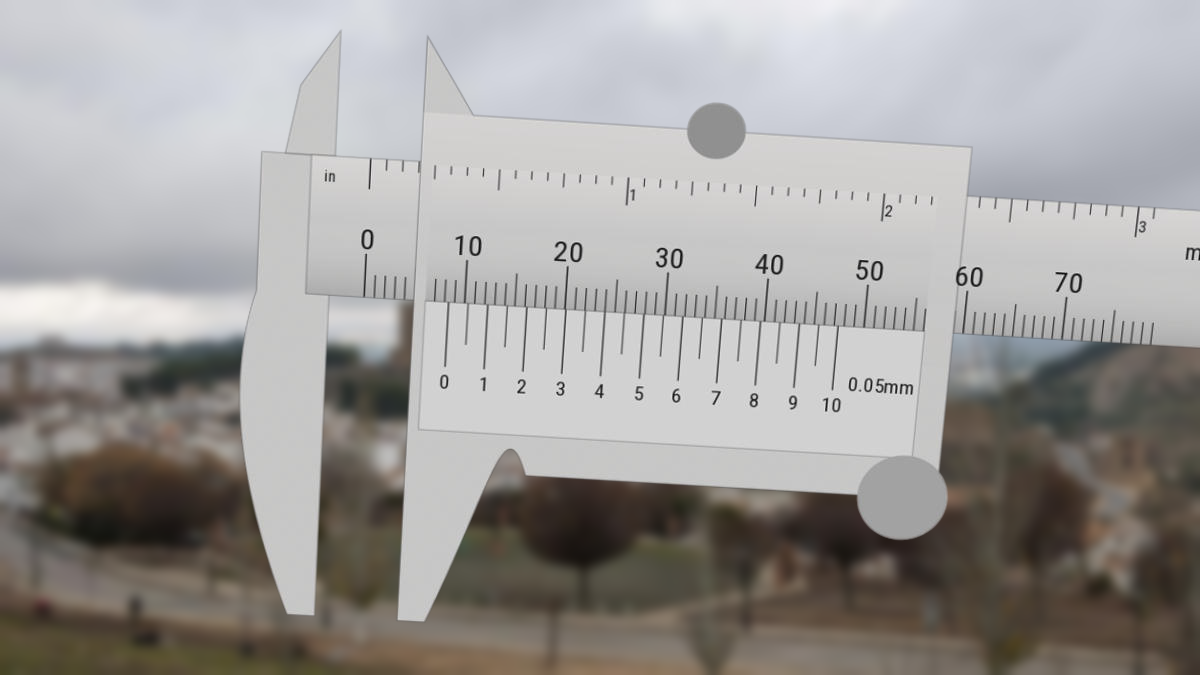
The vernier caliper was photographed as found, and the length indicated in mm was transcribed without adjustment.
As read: 8.4 mm
